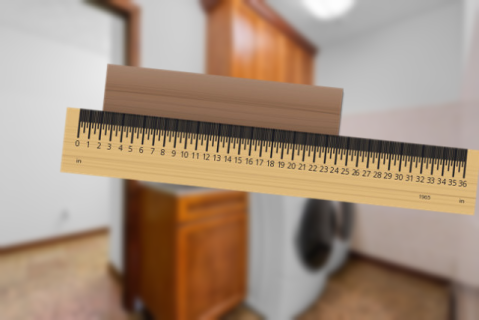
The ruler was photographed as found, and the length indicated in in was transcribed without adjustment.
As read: 22 in
